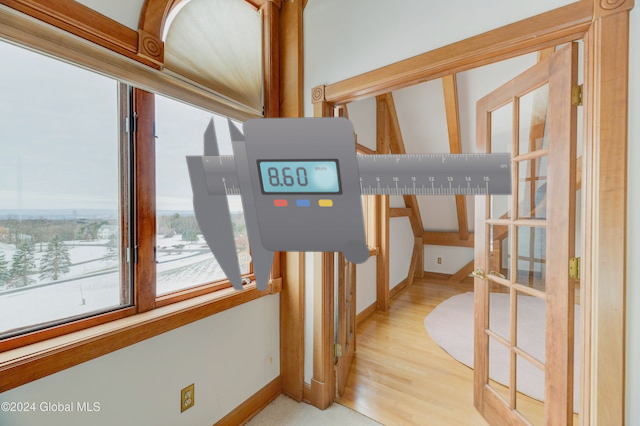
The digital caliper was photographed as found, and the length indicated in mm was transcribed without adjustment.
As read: 8.60 mm
